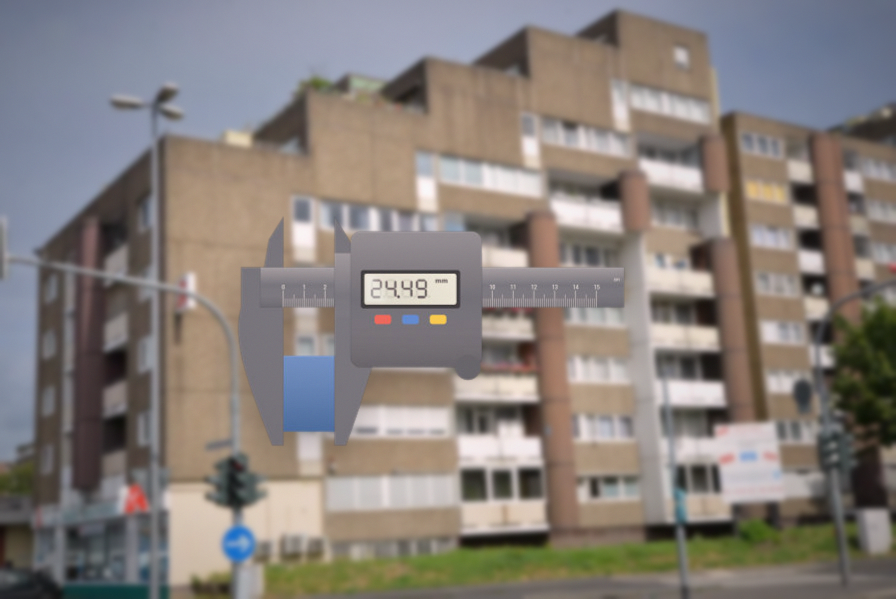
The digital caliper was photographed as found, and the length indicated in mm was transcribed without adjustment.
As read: 24.49 mm
